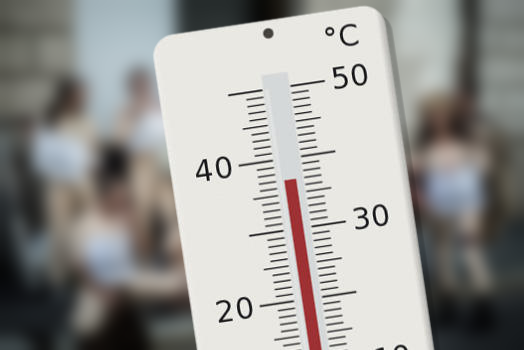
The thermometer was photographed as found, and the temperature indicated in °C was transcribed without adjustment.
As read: 37 °C
